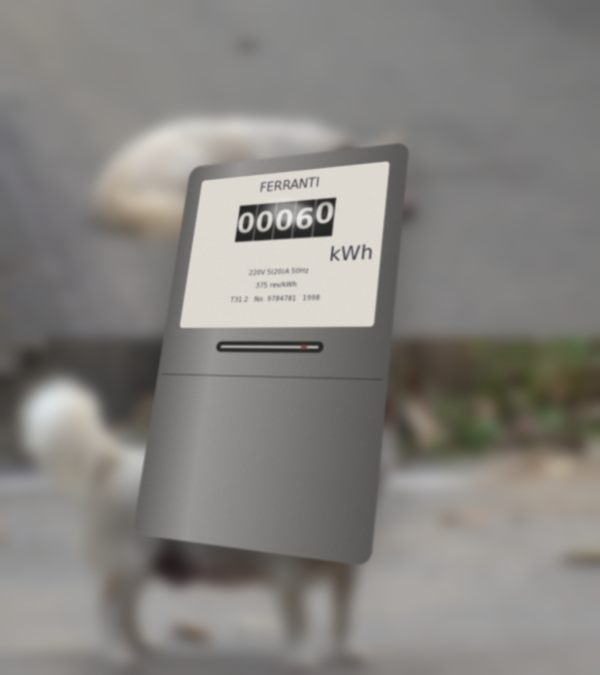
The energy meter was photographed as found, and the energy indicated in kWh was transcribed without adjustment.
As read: 60 kWh
